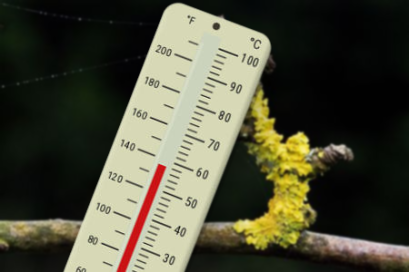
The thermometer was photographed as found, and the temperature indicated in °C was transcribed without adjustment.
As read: 58 °C
